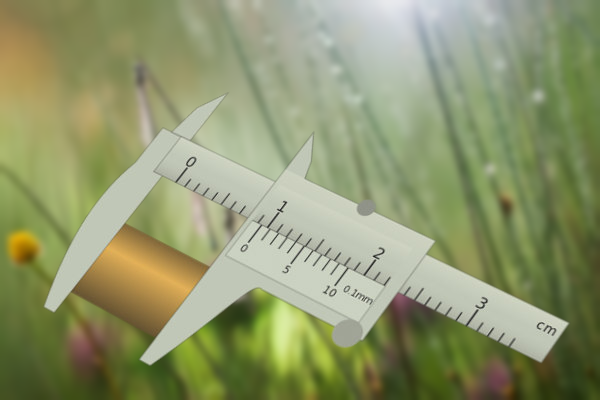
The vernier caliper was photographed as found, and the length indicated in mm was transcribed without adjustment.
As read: 9.4 mm
